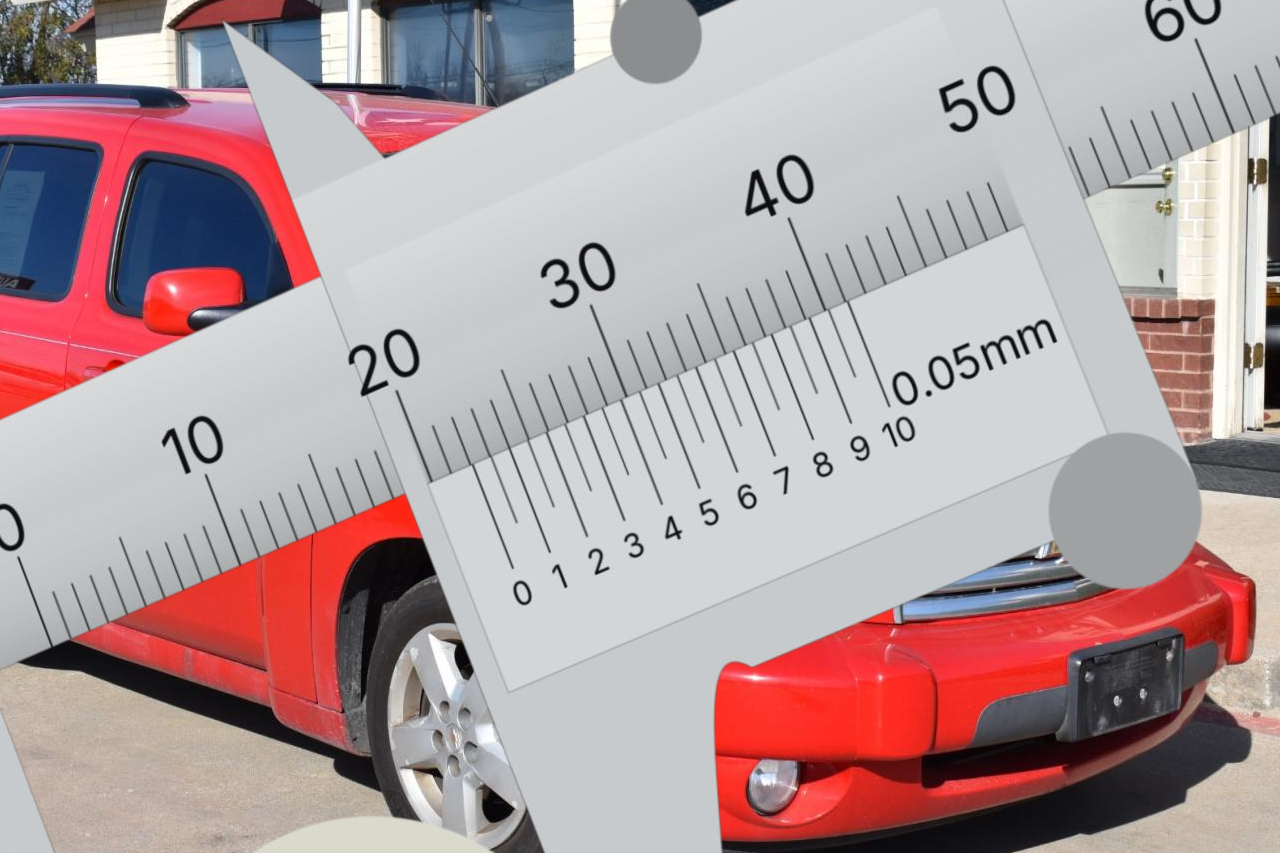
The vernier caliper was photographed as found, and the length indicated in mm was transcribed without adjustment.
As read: 22.1 mm
